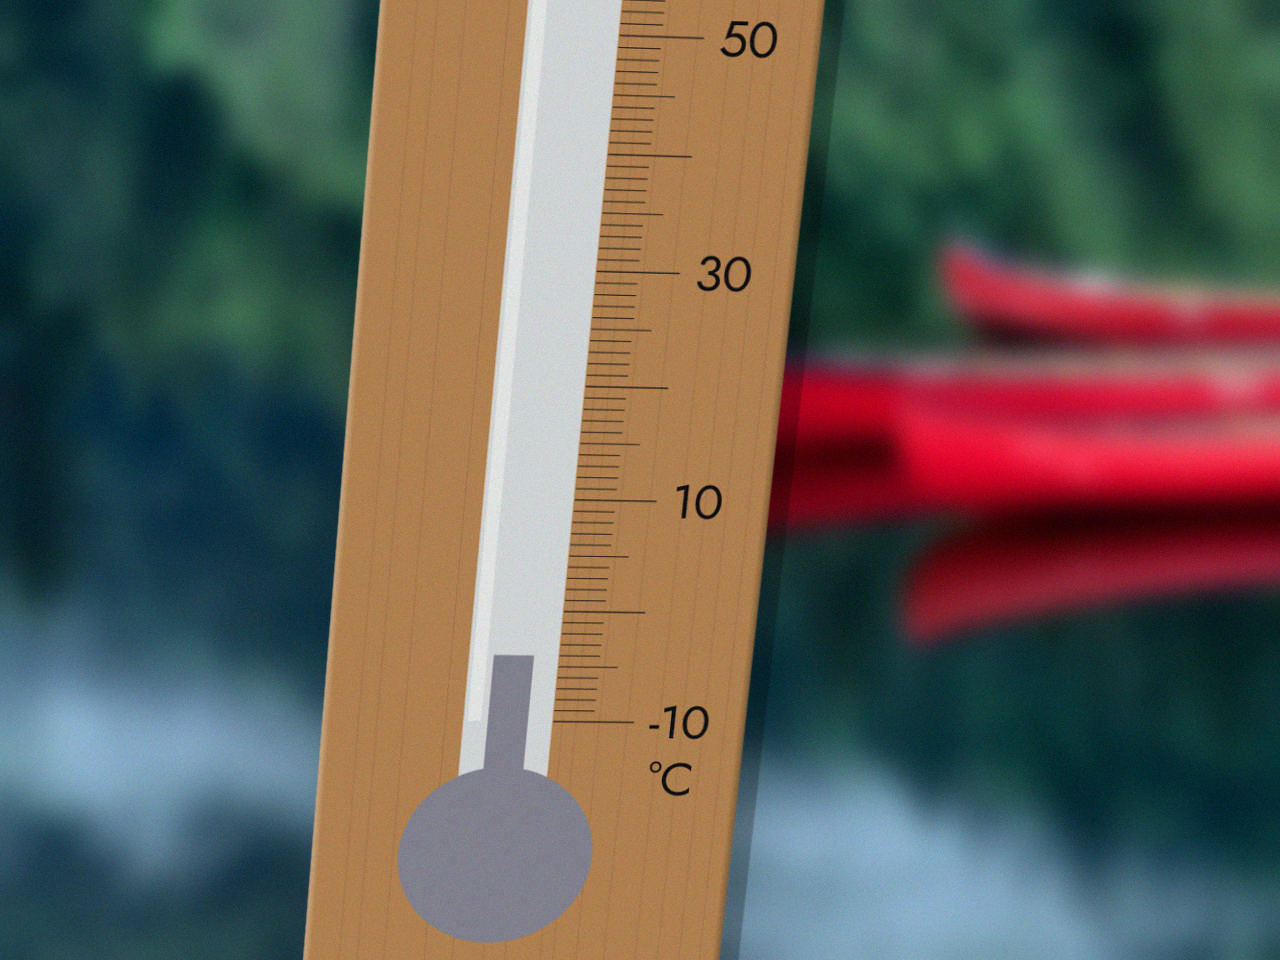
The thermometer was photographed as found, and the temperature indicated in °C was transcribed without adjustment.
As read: -4 °C
